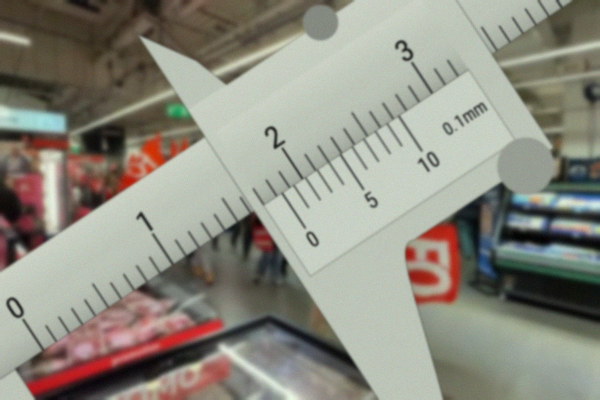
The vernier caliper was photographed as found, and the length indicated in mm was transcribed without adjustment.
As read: 18.4 mm
